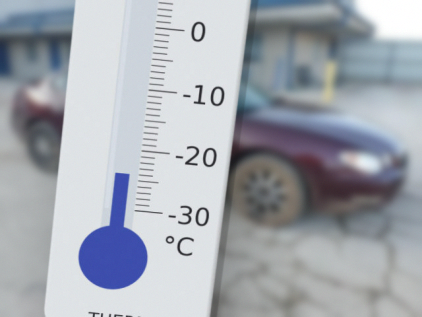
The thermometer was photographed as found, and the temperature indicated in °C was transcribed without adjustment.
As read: -24 °C
